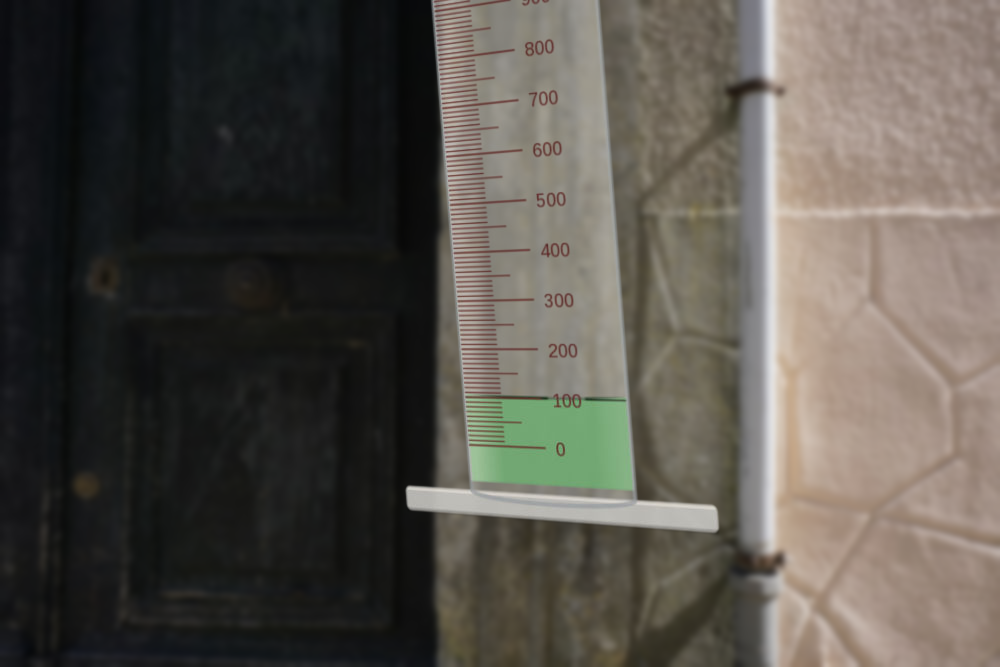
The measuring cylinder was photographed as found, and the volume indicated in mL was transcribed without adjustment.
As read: 100 mL
